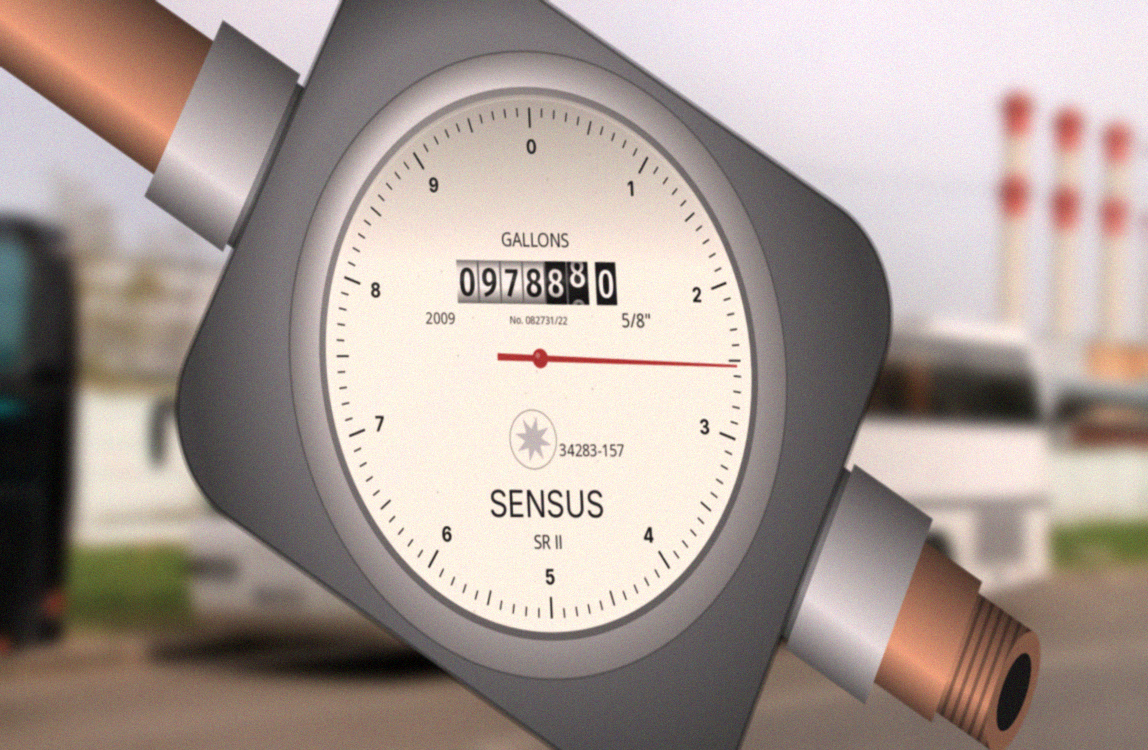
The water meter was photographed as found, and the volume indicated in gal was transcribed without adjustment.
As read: 978882.5 gal
